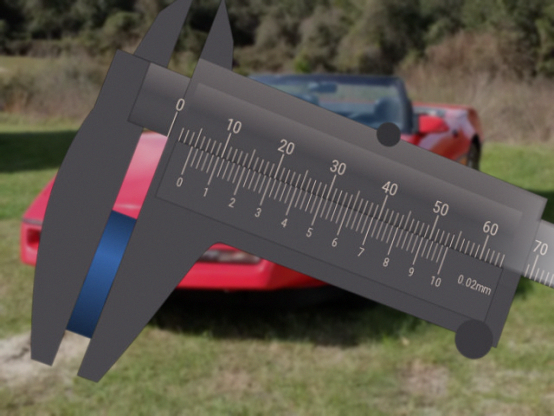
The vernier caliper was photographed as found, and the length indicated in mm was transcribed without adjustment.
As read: 4.6 mm
